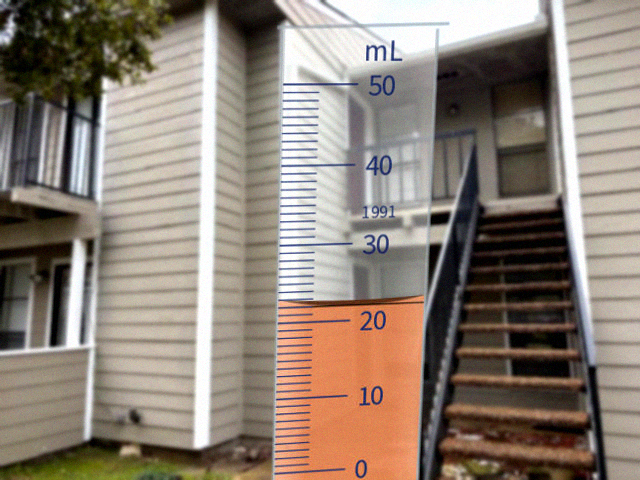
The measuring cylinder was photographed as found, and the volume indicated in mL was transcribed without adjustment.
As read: 22 mL
